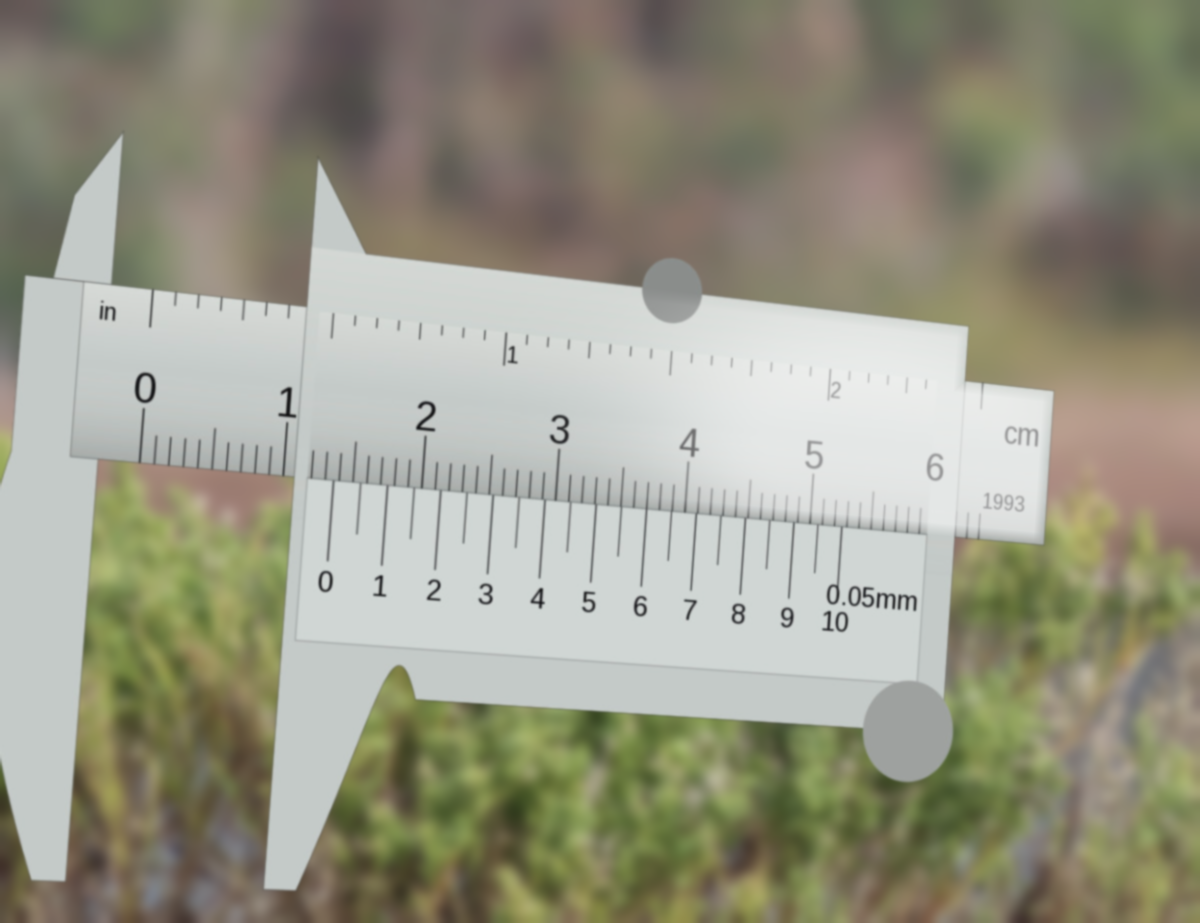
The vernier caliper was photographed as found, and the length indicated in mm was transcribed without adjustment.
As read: 13.6 mm
